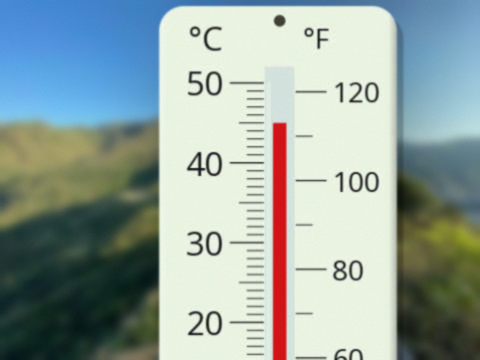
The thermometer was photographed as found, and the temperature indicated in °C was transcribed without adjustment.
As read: 45 °C
